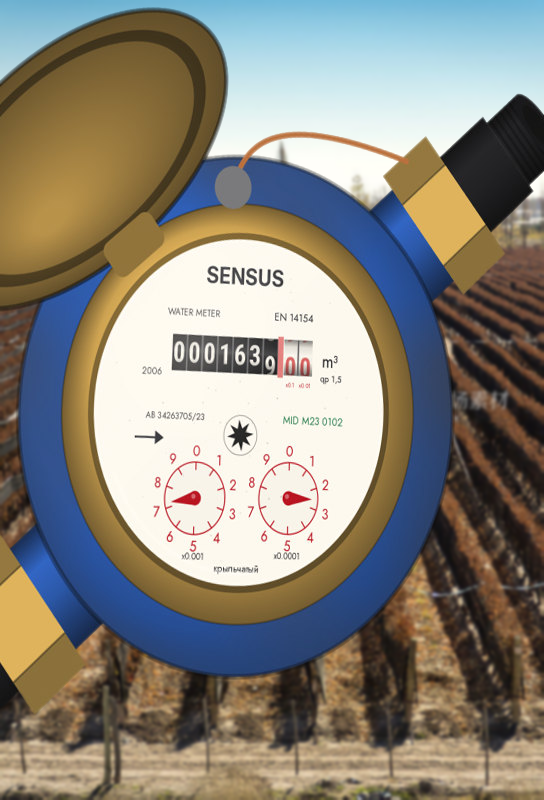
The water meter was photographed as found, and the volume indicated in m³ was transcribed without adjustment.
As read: 1638.9972 m³
